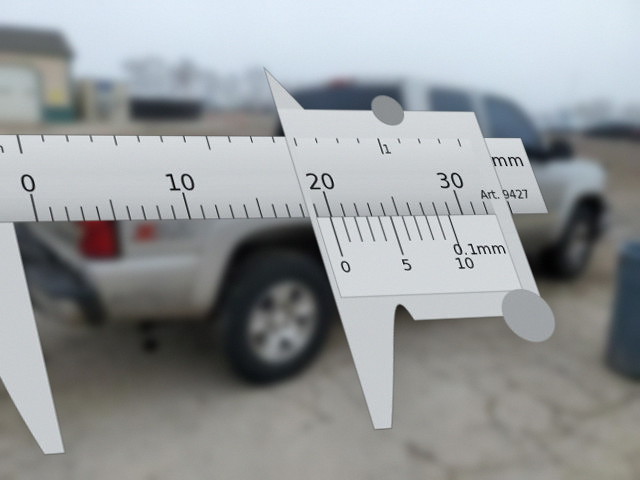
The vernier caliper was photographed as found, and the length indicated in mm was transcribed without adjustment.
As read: 19.9 mm
